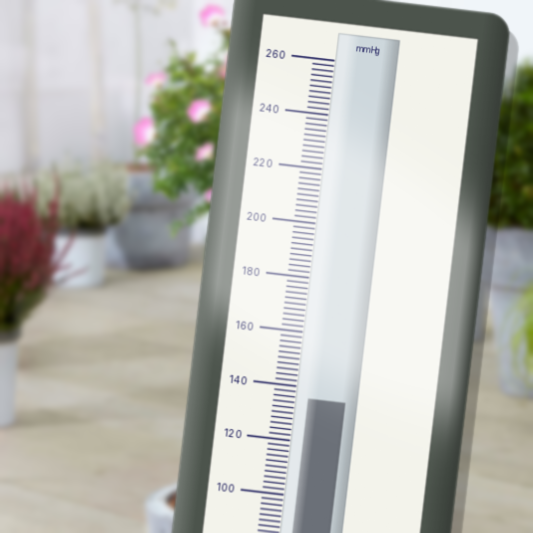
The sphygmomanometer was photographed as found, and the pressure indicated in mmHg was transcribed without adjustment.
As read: 136 mmHg
